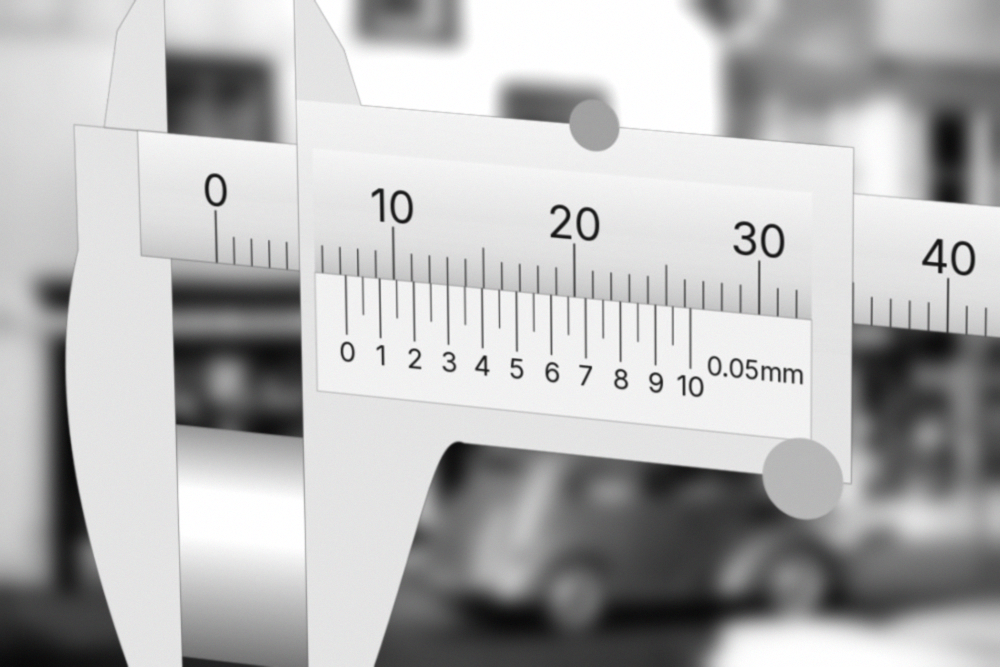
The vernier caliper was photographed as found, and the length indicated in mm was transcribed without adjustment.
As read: 7.3 mm
